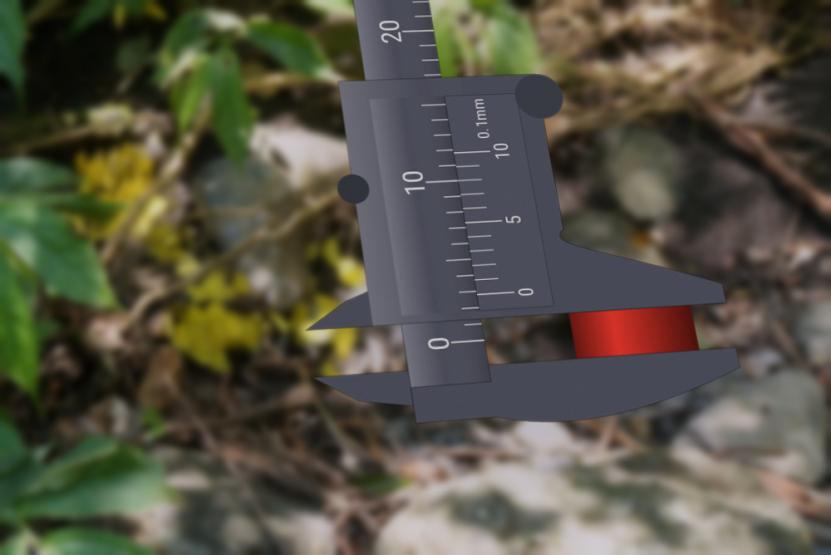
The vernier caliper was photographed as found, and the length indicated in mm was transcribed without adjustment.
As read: 2.8 mm
